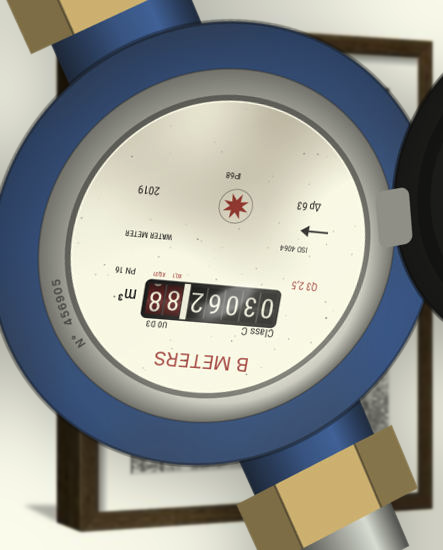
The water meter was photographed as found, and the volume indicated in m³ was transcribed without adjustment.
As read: 3062.88 m³
